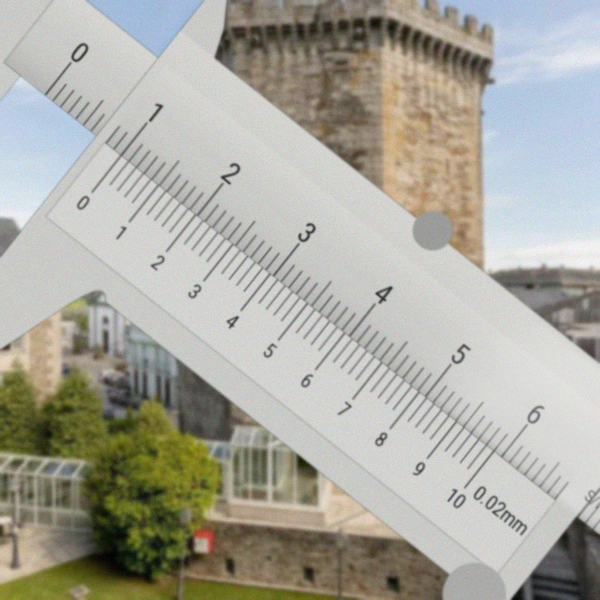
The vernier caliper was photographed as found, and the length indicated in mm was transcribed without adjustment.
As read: 10.0 mm
